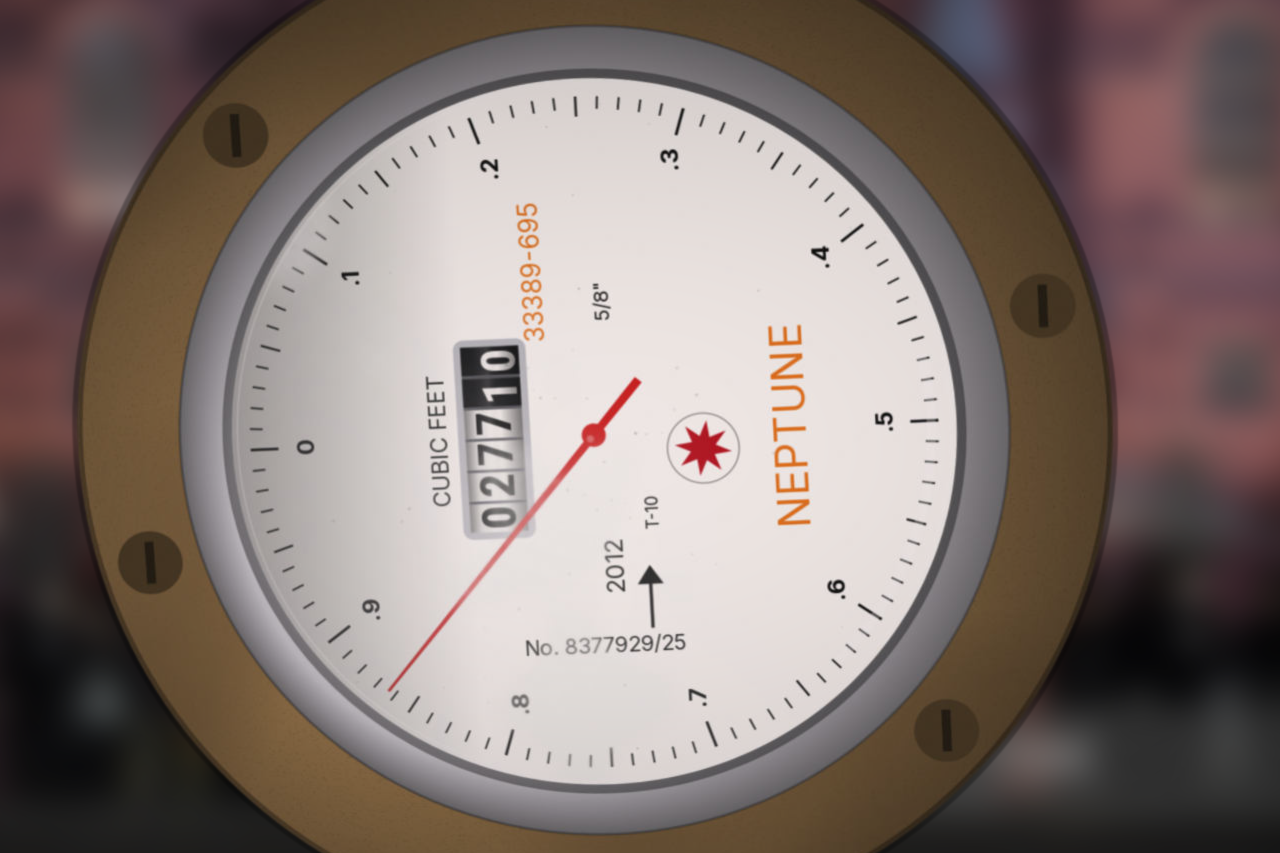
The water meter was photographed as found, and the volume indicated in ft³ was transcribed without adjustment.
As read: 27709.86 ft³
